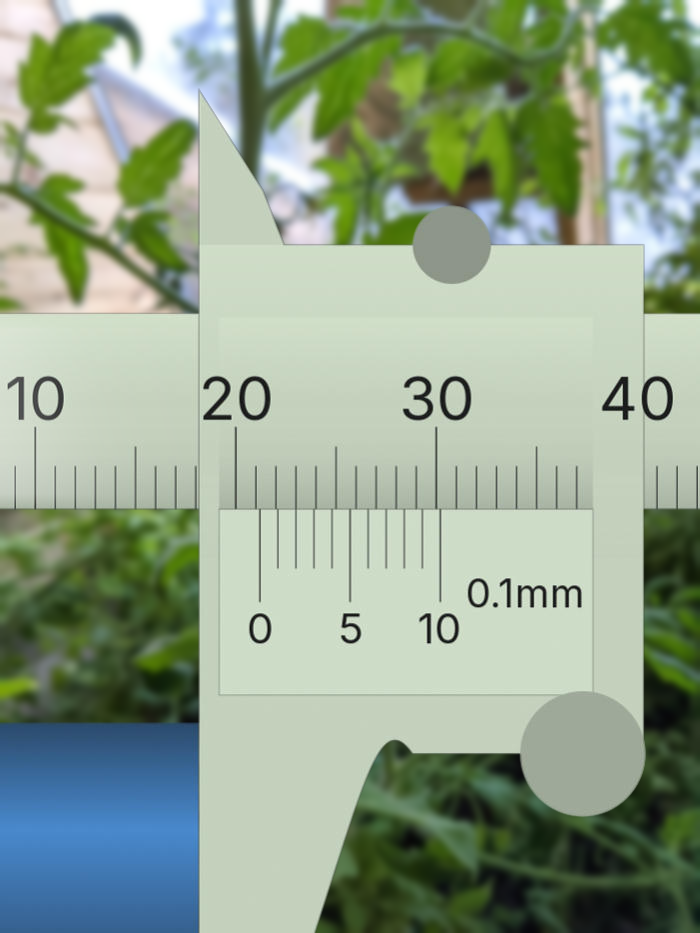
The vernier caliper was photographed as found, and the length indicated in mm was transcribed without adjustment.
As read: 21.2 mm
